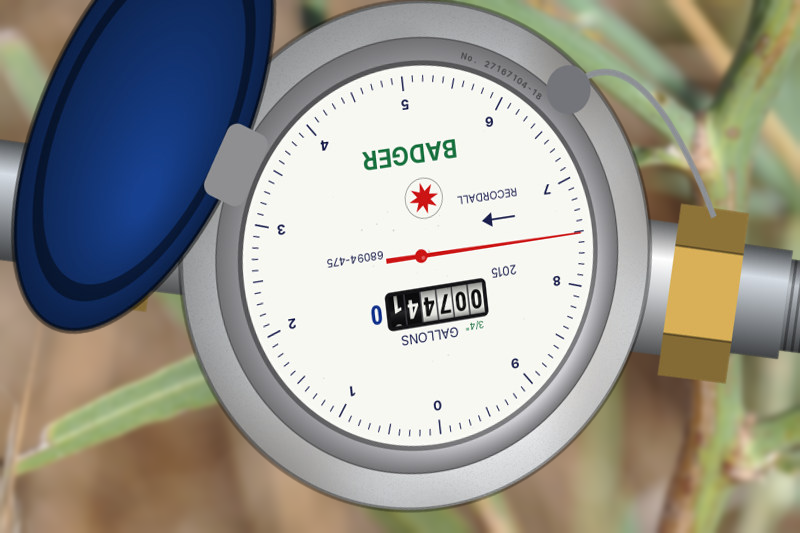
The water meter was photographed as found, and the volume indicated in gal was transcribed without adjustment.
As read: 74407.5 gal
